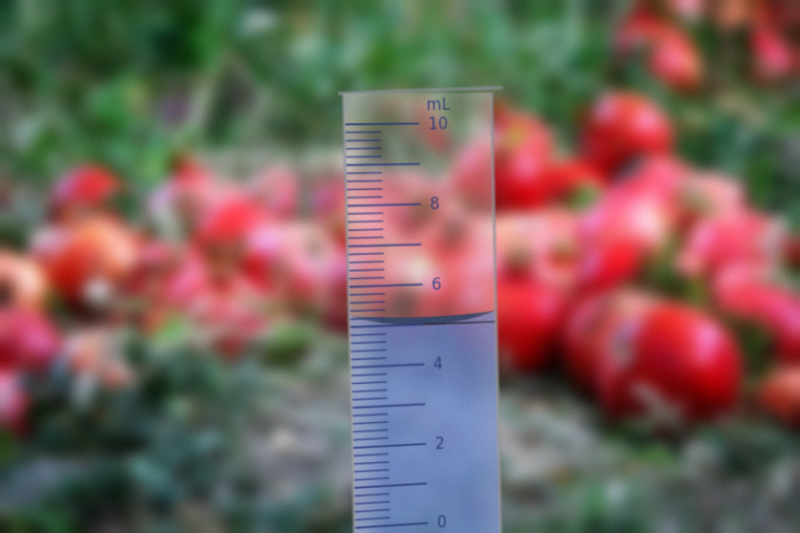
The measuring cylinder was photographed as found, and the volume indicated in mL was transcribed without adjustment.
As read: 5 mL
